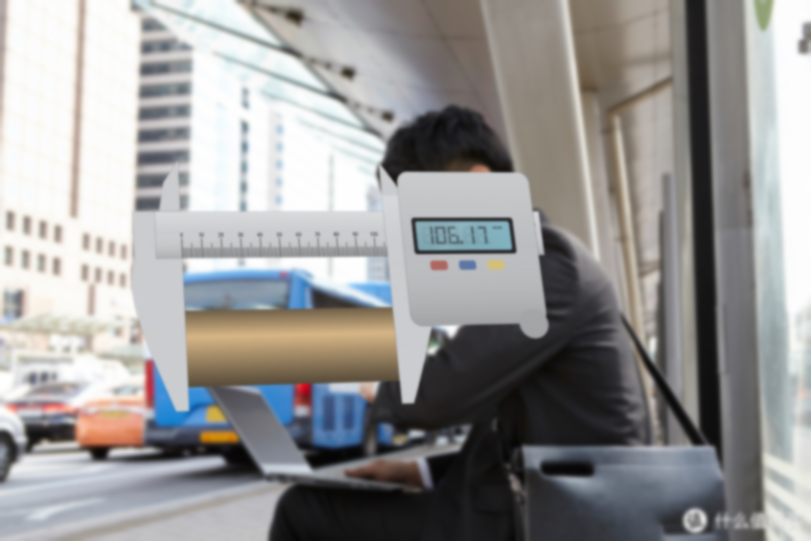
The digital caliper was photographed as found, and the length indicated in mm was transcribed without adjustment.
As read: 106.17 mm
